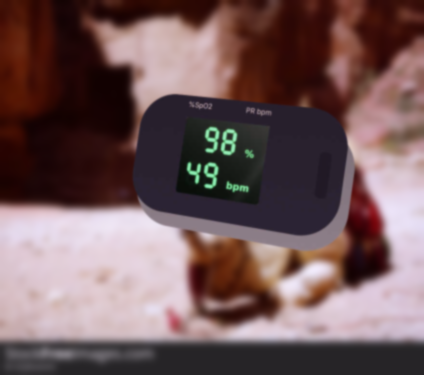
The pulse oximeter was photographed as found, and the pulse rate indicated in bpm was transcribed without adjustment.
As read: 49 bpm
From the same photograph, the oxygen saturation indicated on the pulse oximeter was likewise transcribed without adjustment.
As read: 98 %
